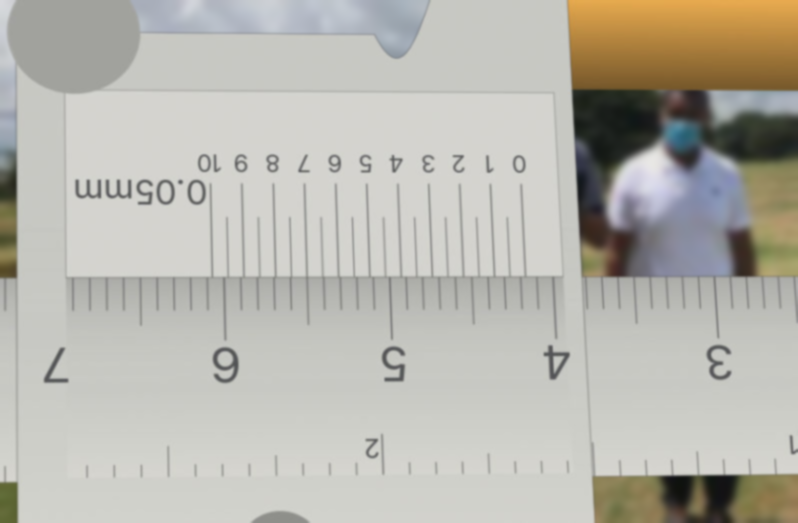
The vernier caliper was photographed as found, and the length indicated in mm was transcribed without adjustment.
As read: 41.7 mm
